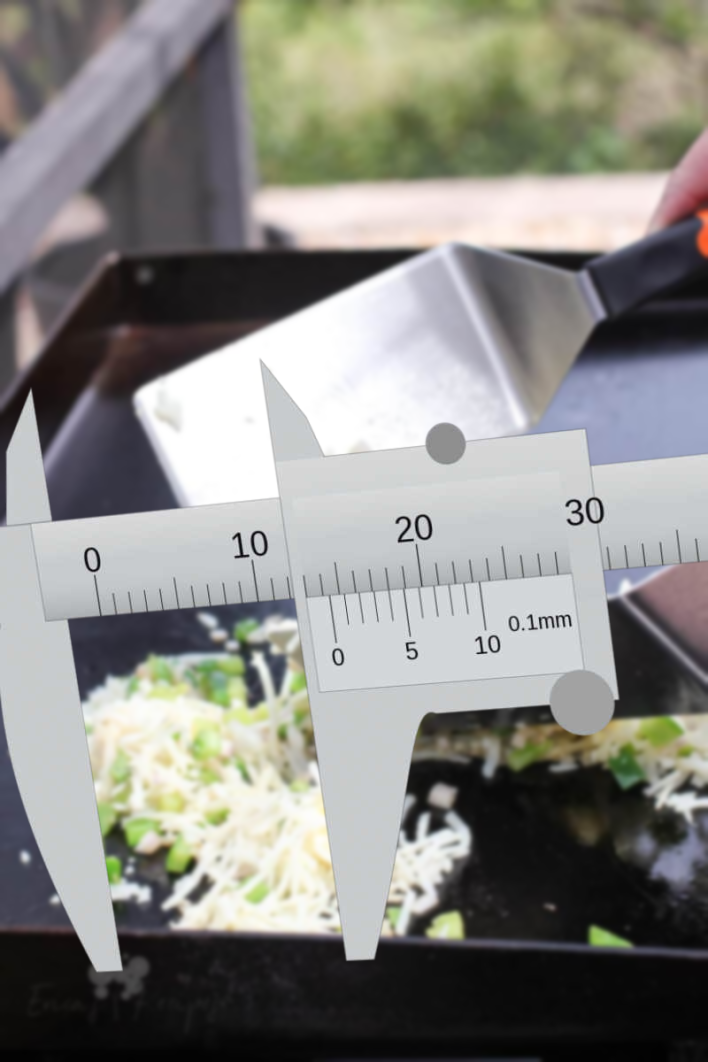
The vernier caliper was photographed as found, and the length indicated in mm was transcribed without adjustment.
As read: 14.4 mm
